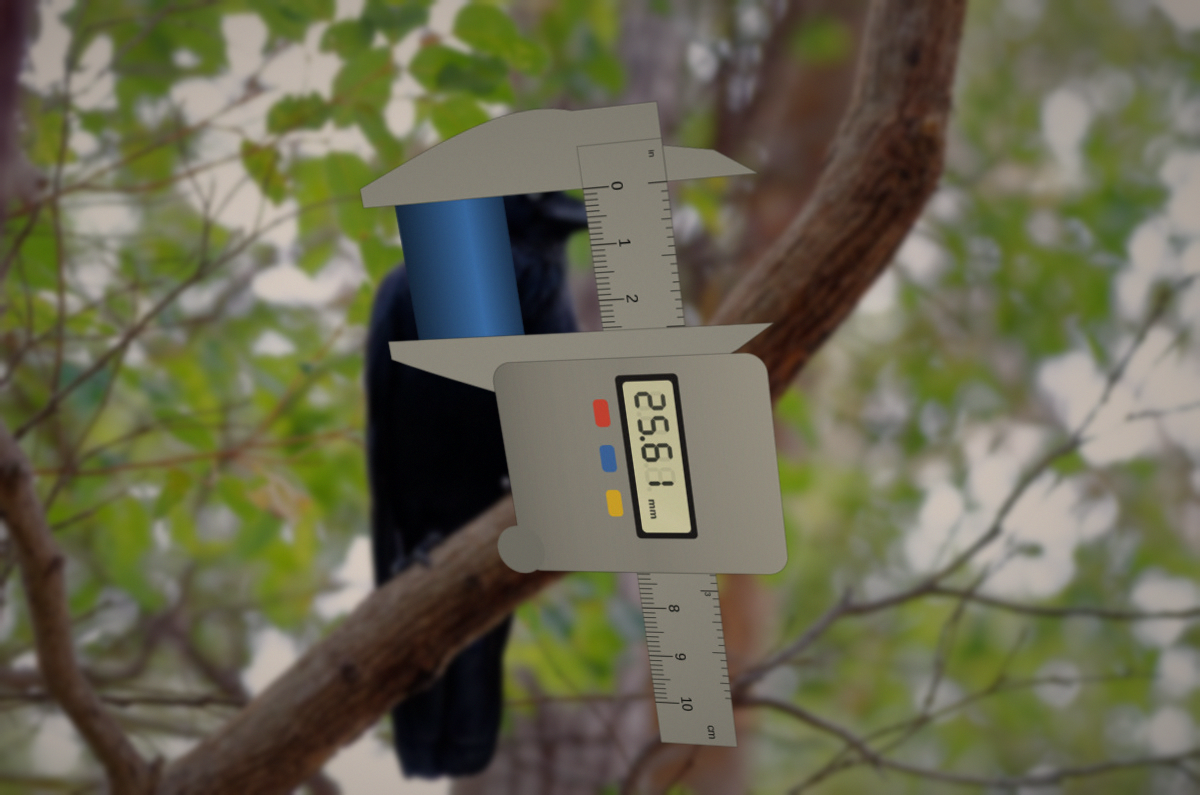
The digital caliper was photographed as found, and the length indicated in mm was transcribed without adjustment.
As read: 25.61 mm
